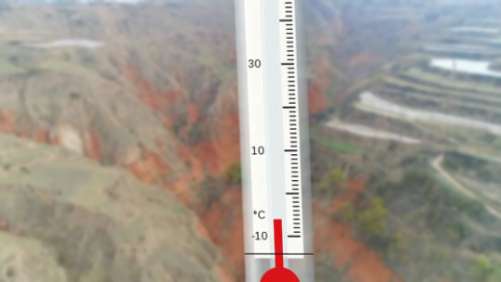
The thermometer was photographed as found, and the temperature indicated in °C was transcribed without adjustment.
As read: -6 °C
